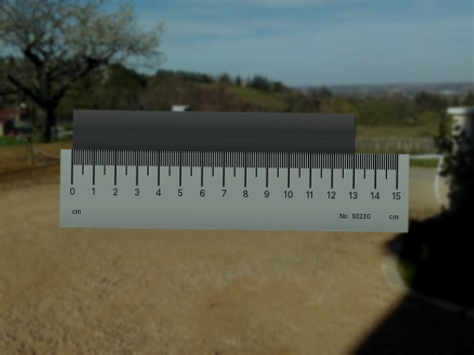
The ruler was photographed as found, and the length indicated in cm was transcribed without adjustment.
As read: 13 cm
